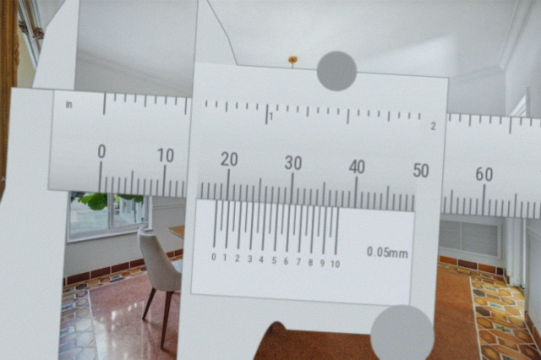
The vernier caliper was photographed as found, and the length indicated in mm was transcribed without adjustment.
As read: 18.4 mm
